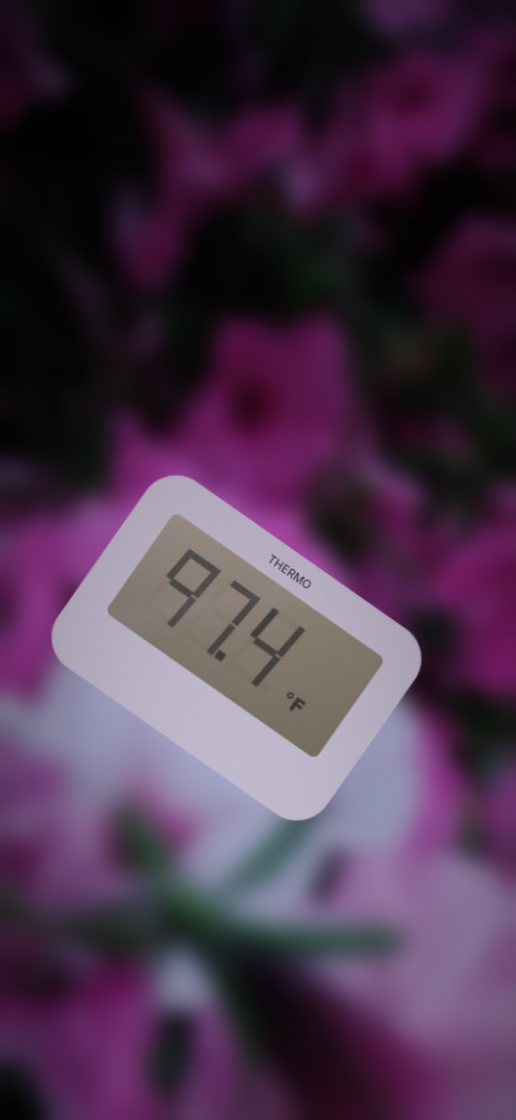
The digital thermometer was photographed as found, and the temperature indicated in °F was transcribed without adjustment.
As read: 97.4 °F
